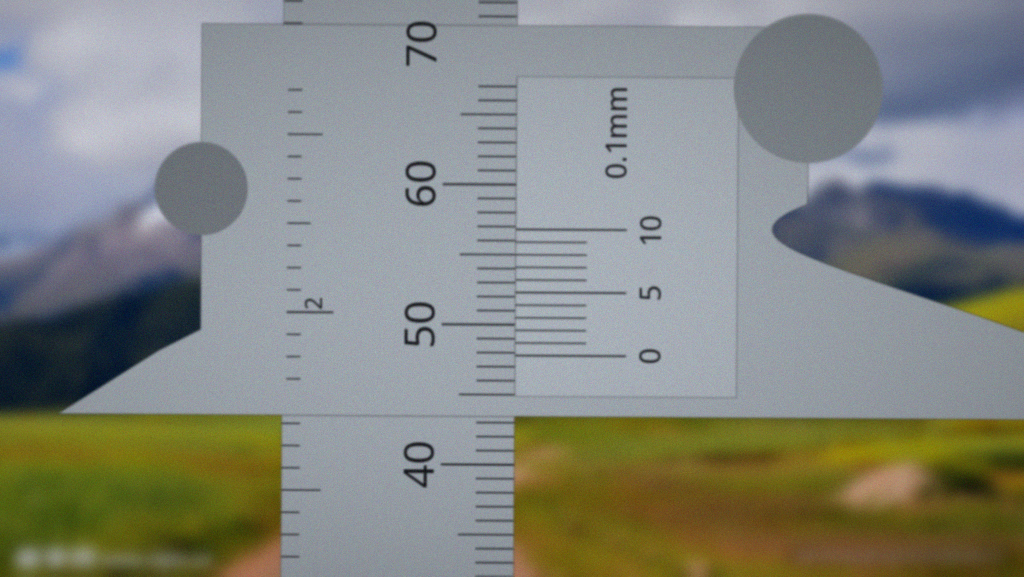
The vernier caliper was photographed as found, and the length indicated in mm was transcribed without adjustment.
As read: 47.8 mm
